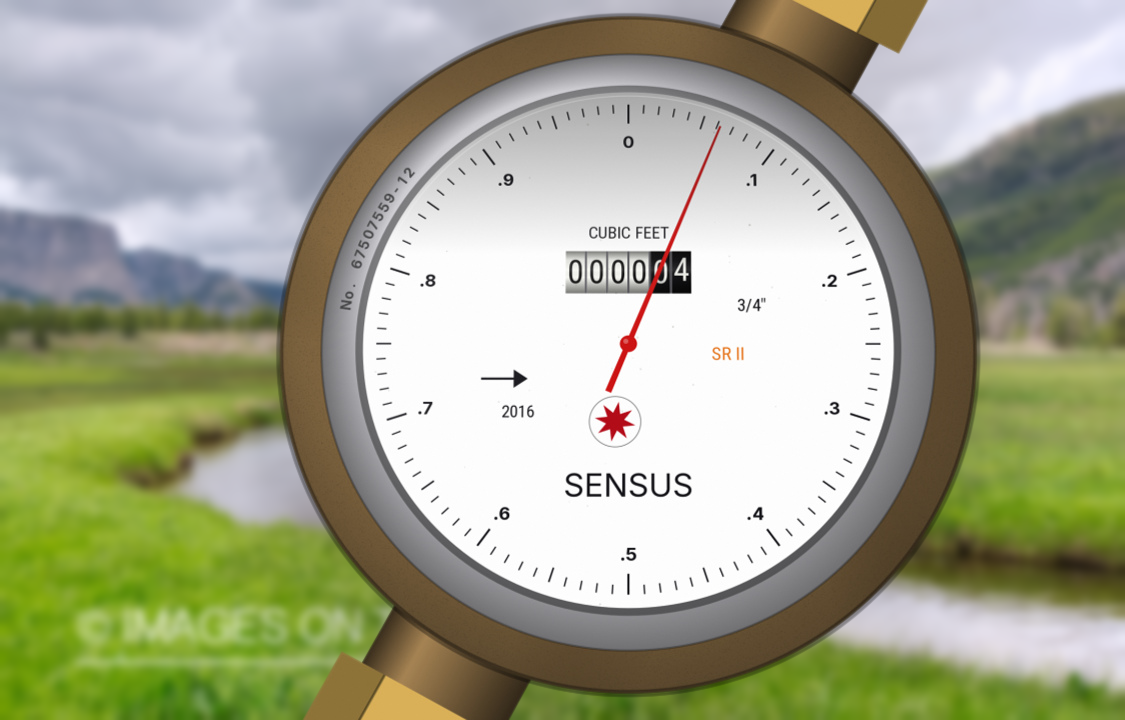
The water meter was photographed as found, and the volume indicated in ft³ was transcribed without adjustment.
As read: 4.06 ft³
